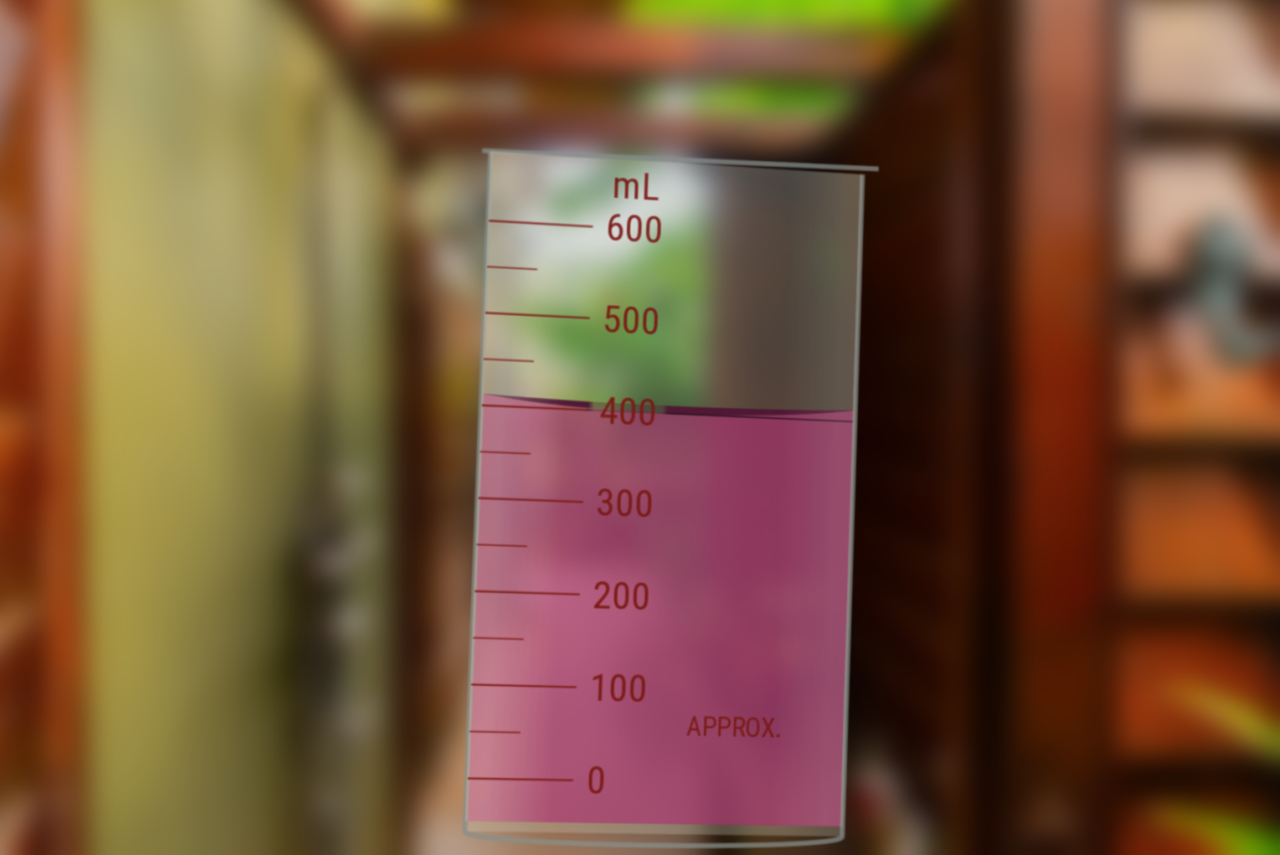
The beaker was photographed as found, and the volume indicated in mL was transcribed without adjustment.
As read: 400 mL
